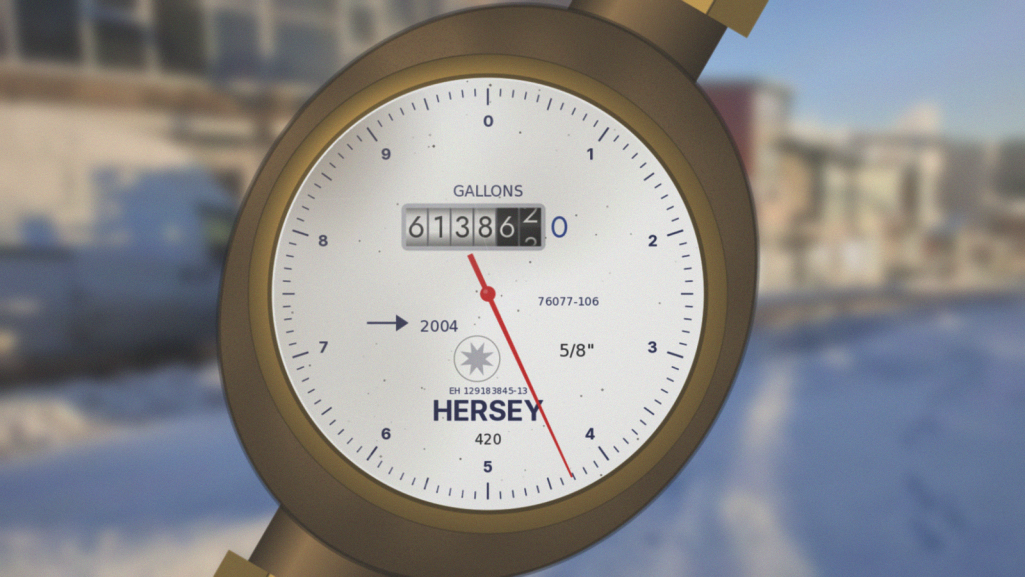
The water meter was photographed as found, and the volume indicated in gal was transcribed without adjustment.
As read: 6138624.3 gal
